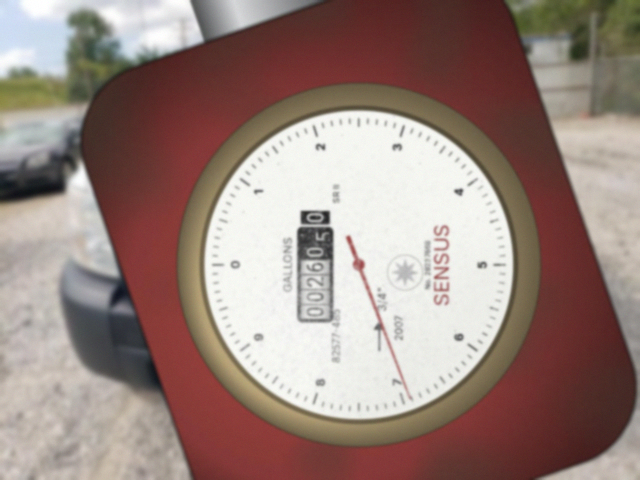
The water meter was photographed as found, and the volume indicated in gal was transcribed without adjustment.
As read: 26046.9 gal
